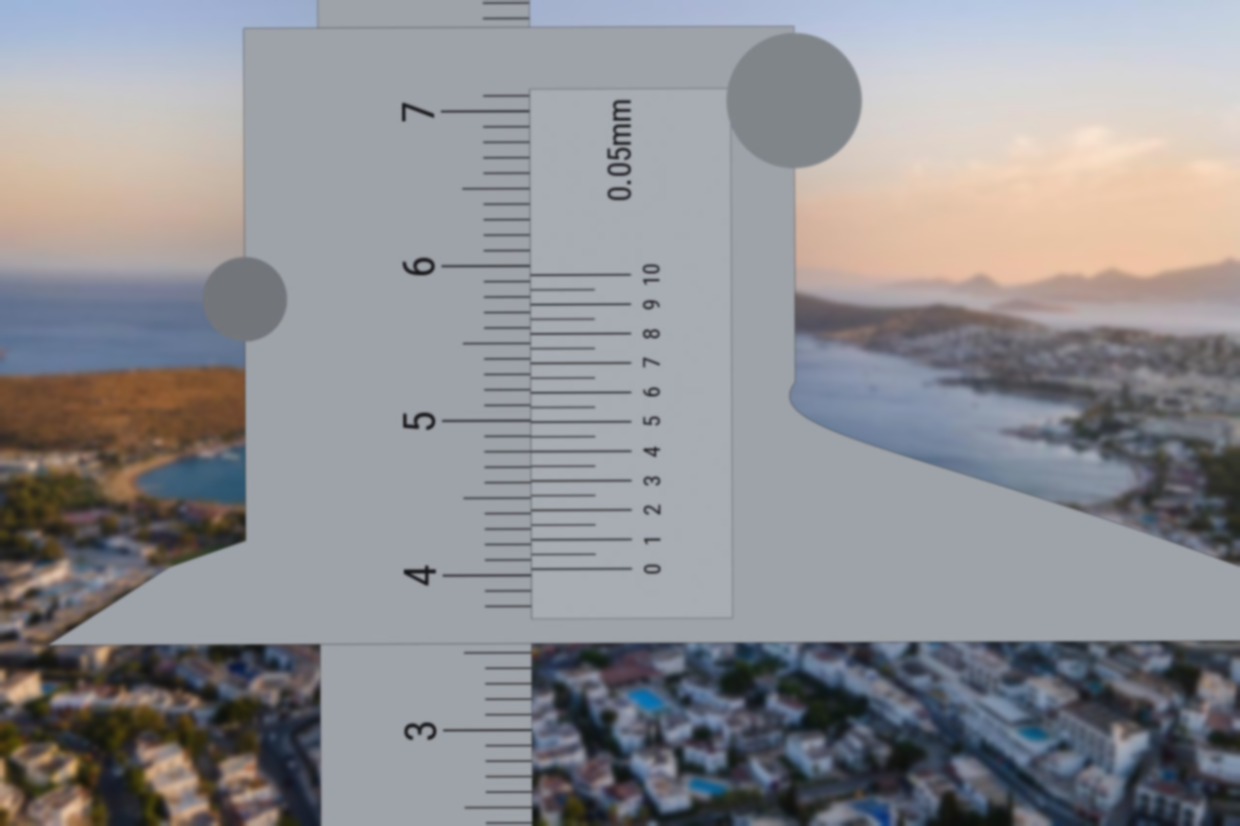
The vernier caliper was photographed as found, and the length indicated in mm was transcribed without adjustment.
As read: 40.4 mm
